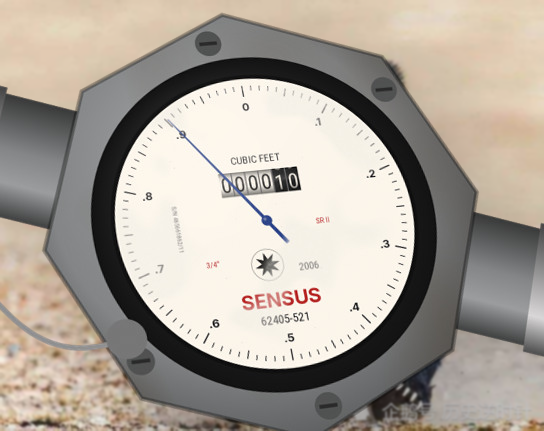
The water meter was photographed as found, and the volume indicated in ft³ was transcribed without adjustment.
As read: 9.90 ft³
